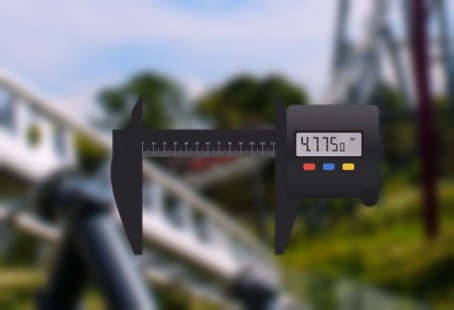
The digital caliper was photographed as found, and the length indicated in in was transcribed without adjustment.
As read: 4.7750 in
